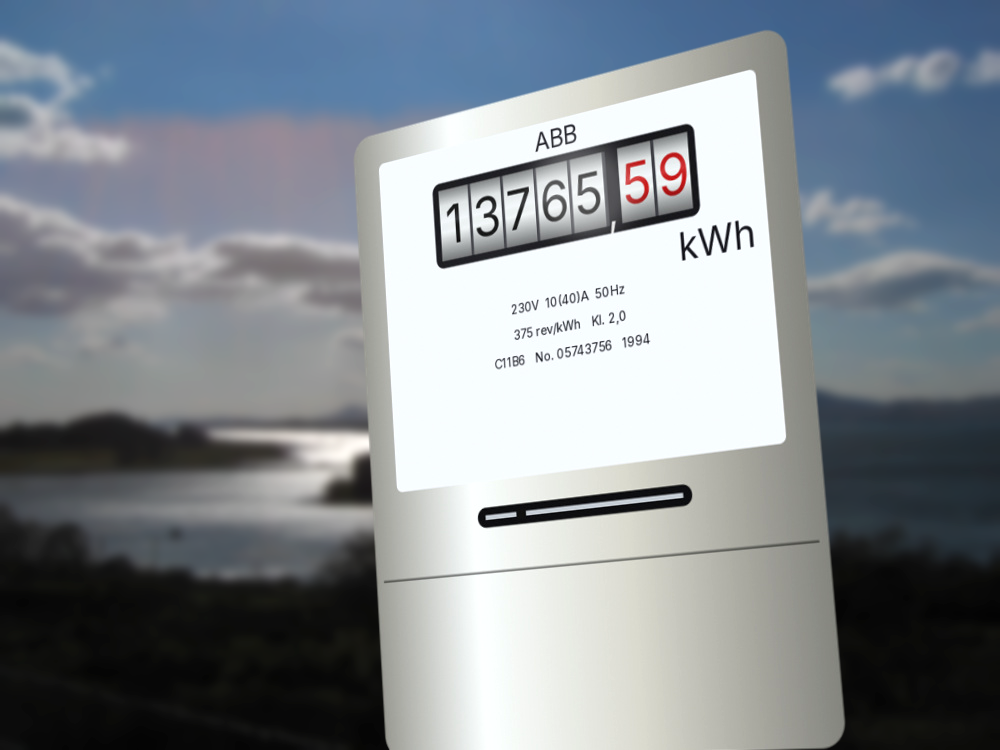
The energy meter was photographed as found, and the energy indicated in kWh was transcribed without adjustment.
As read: 13765.59 kWh
